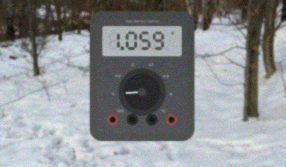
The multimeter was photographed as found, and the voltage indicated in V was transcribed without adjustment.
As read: 1.059 V
